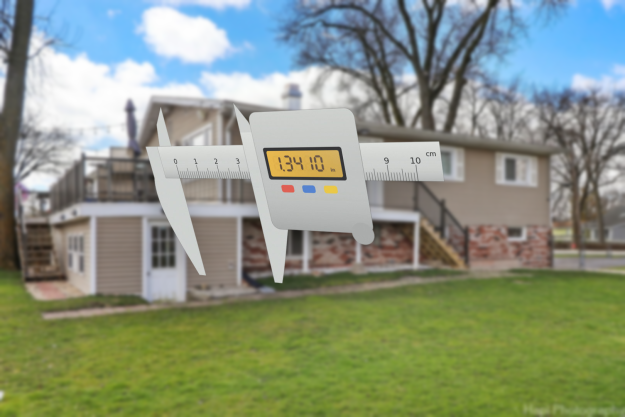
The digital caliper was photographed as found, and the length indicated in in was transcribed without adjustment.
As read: 1.3410 in
